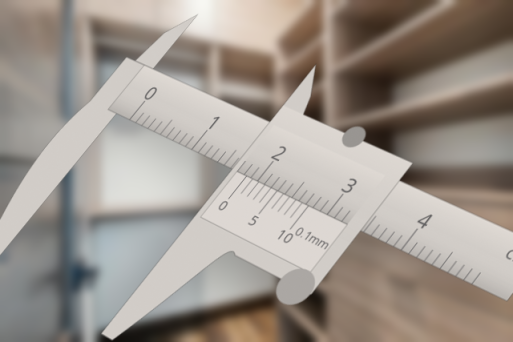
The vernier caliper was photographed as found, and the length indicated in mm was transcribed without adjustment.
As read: 18.4 mm
